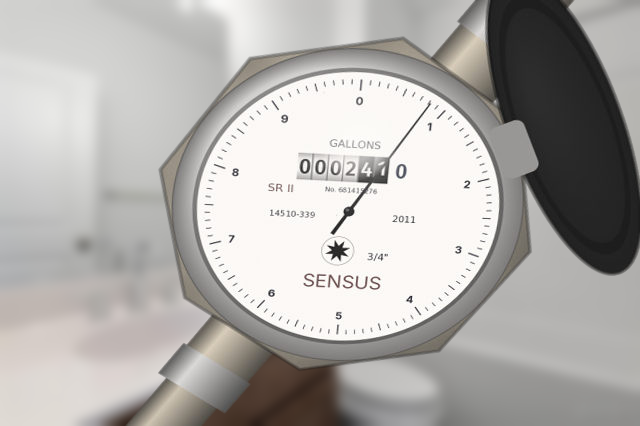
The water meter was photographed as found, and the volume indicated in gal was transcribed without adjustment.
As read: 2410.8 gal
